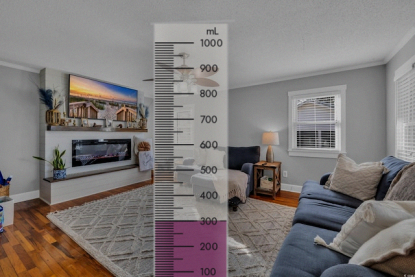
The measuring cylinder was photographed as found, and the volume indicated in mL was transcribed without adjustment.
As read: 300 mL
